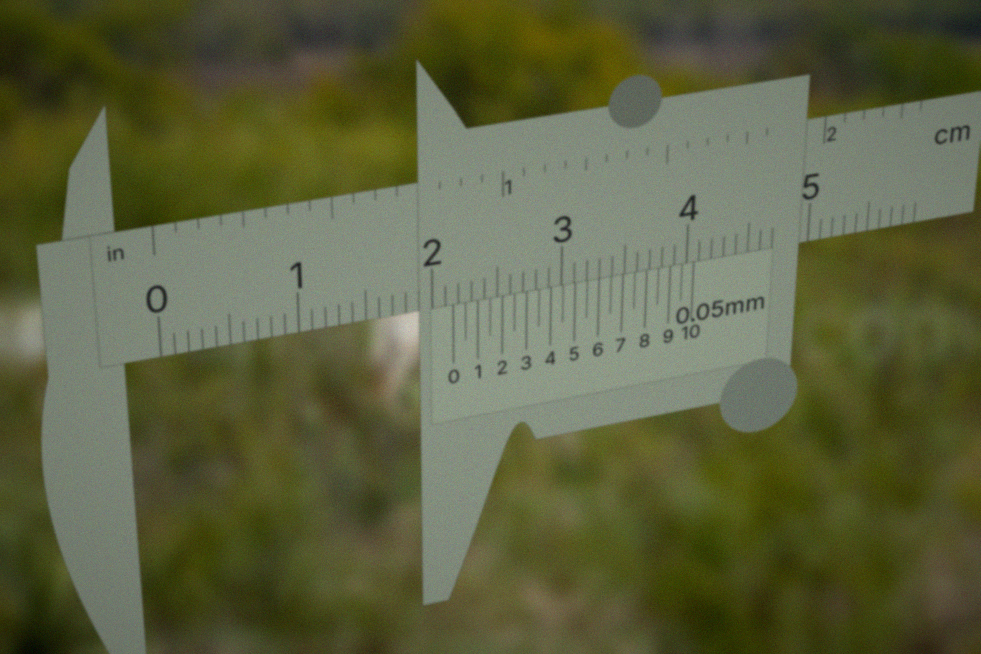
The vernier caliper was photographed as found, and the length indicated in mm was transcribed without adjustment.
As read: 21.6 mm
